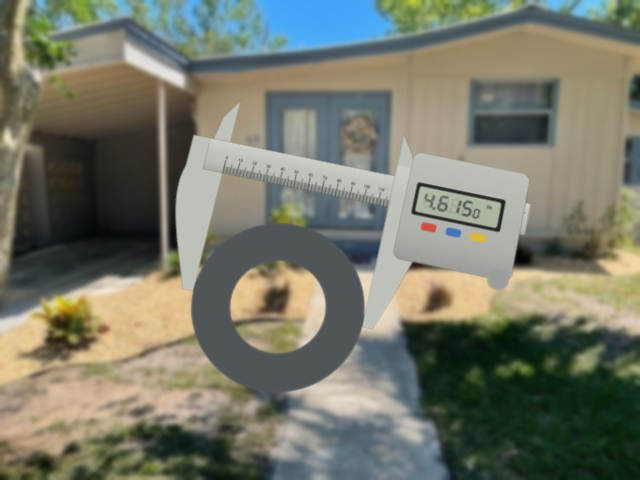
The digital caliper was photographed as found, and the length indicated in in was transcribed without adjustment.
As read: 4.6150 in
